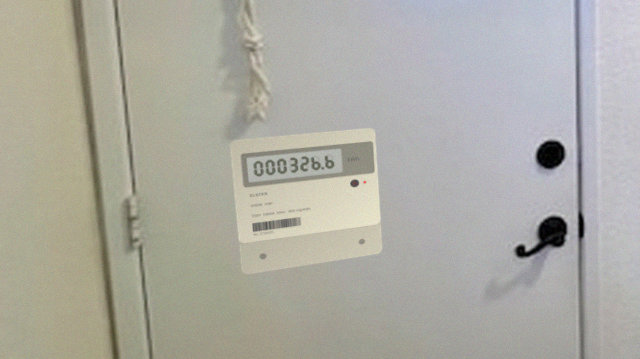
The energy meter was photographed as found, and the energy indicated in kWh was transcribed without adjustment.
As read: 326.6 kWh
